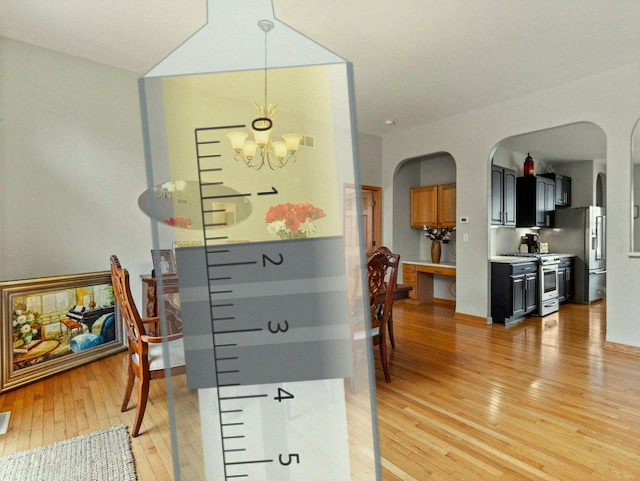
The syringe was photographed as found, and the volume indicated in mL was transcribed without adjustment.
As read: 1.7 mL
